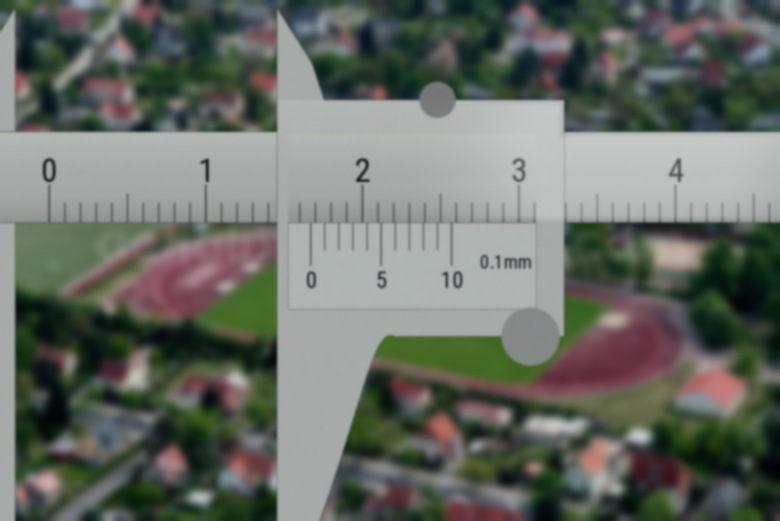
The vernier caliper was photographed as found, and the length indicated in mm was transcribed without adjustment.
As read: 16.7 mm
